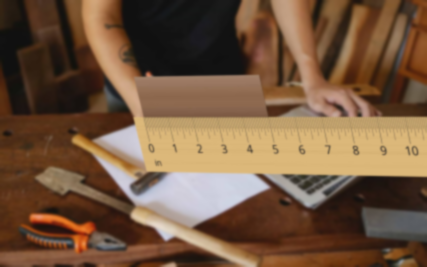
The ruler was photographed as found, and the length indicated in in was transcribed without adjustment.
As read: 5 in
